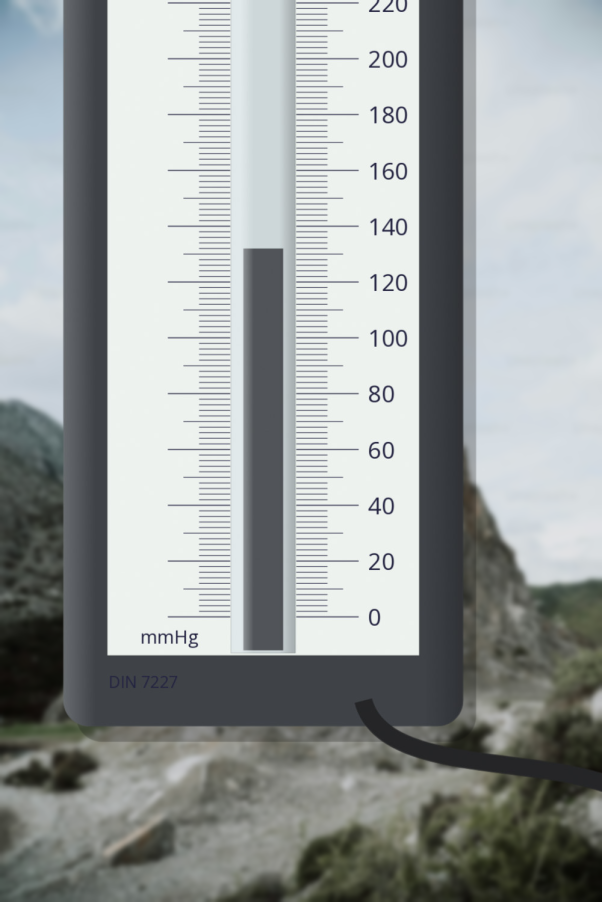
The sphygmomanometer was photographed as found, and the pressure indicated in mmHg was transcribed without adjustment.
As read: 132 mmHg
